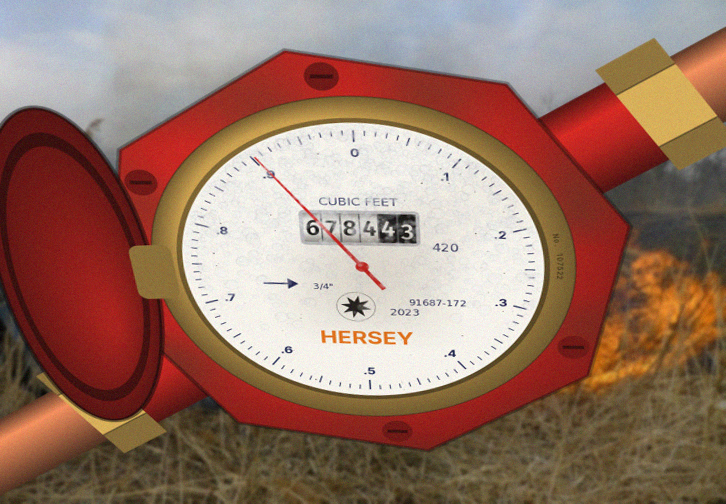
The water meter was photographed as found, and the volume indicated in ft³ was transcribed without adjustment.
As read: 678442.90 ft³
